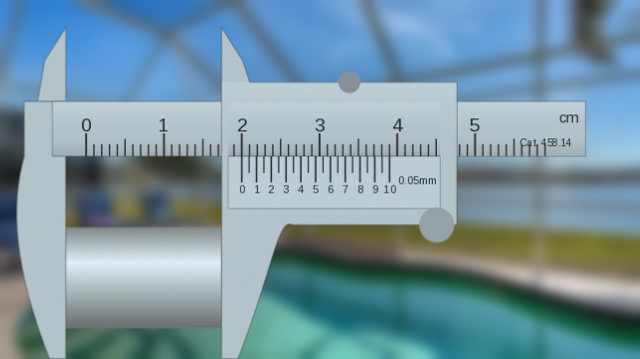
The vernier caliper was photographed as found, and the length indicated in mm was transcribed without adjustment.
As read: 20.0 mm
